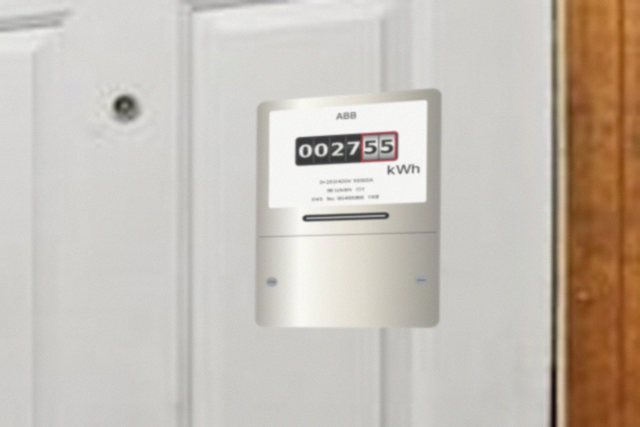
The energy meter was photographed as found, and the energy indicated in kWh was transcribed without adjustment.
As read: 27.55 kWh
